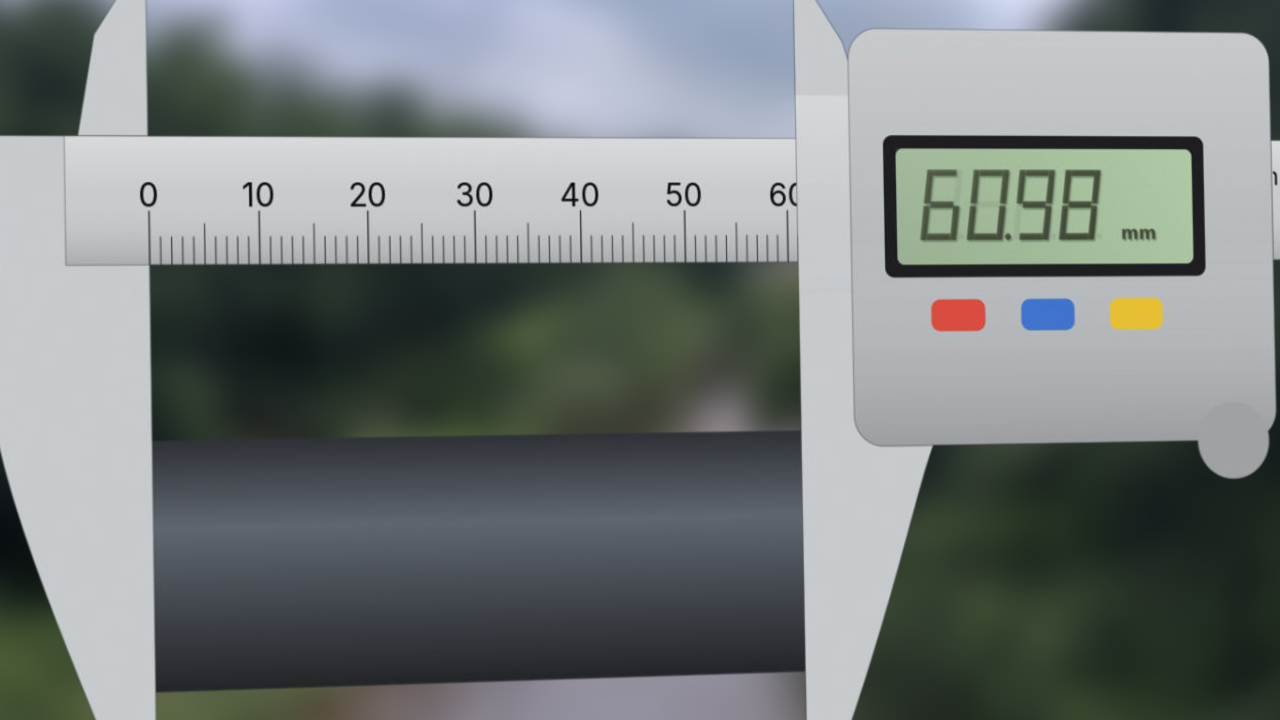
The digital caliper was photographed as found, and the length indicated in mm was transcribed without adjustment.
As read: 60.98 mm
